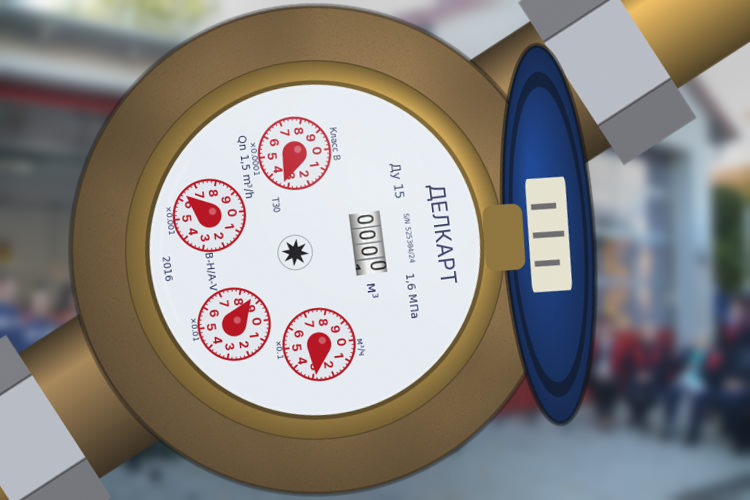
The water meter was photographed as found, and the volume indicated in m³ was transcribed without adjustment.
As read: 0.2863 m³
